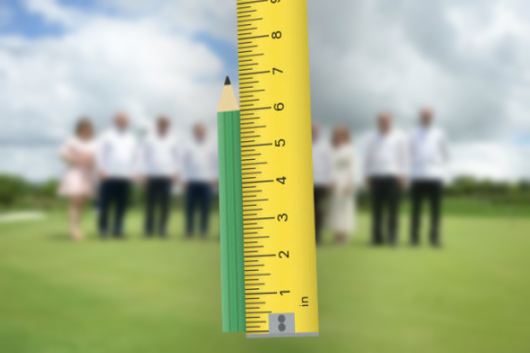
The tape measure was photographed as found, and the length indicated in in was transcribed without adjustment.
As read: 7 in
